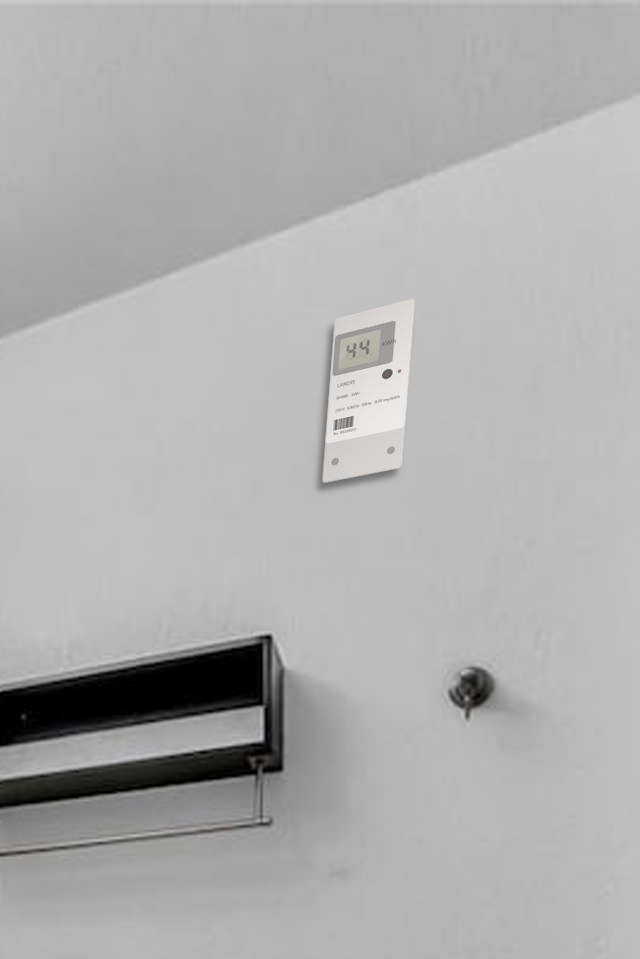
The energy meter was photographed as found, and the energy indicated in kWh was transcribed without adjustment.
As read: 44 kWh
